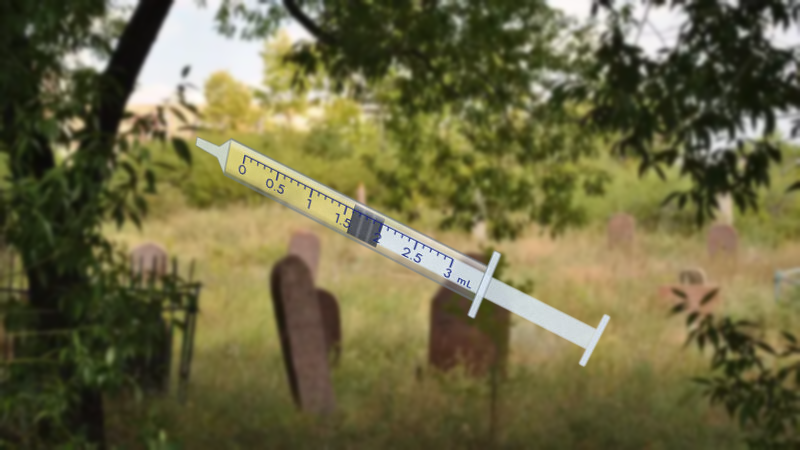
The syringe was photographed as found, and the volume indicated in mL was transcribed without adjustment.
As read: 1.6 mL
